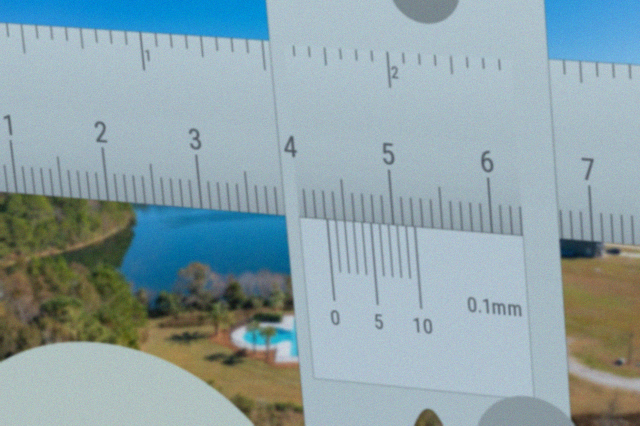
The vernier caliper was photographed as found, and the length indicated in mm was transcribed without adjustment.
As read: 43.2 mm
